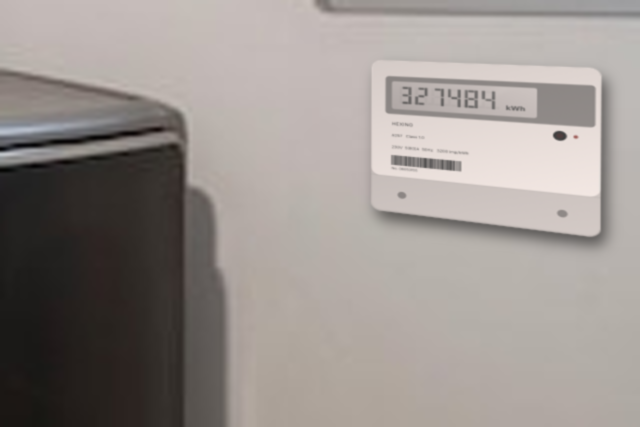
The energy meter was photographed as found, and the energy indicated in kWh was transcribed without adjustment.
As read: 327484 kWh
